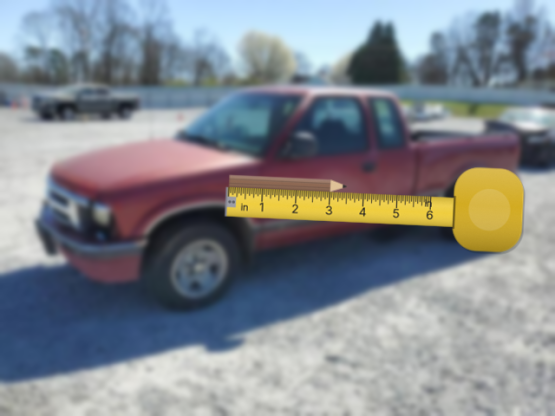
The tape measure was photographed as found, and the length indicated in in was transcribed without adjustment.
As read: 3.5 in
